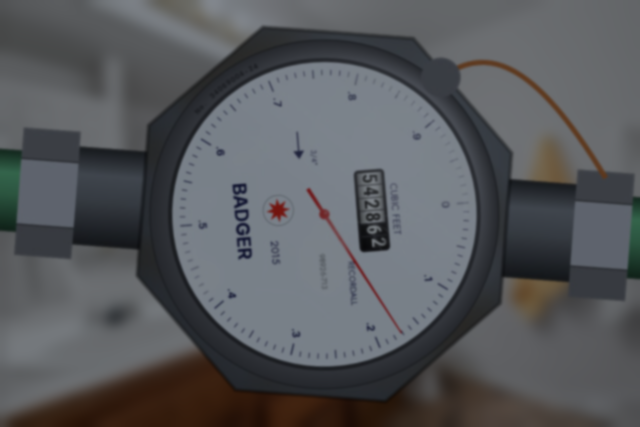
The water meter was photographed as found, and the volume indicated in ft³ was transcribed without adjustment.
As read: 542862.17 ft³
